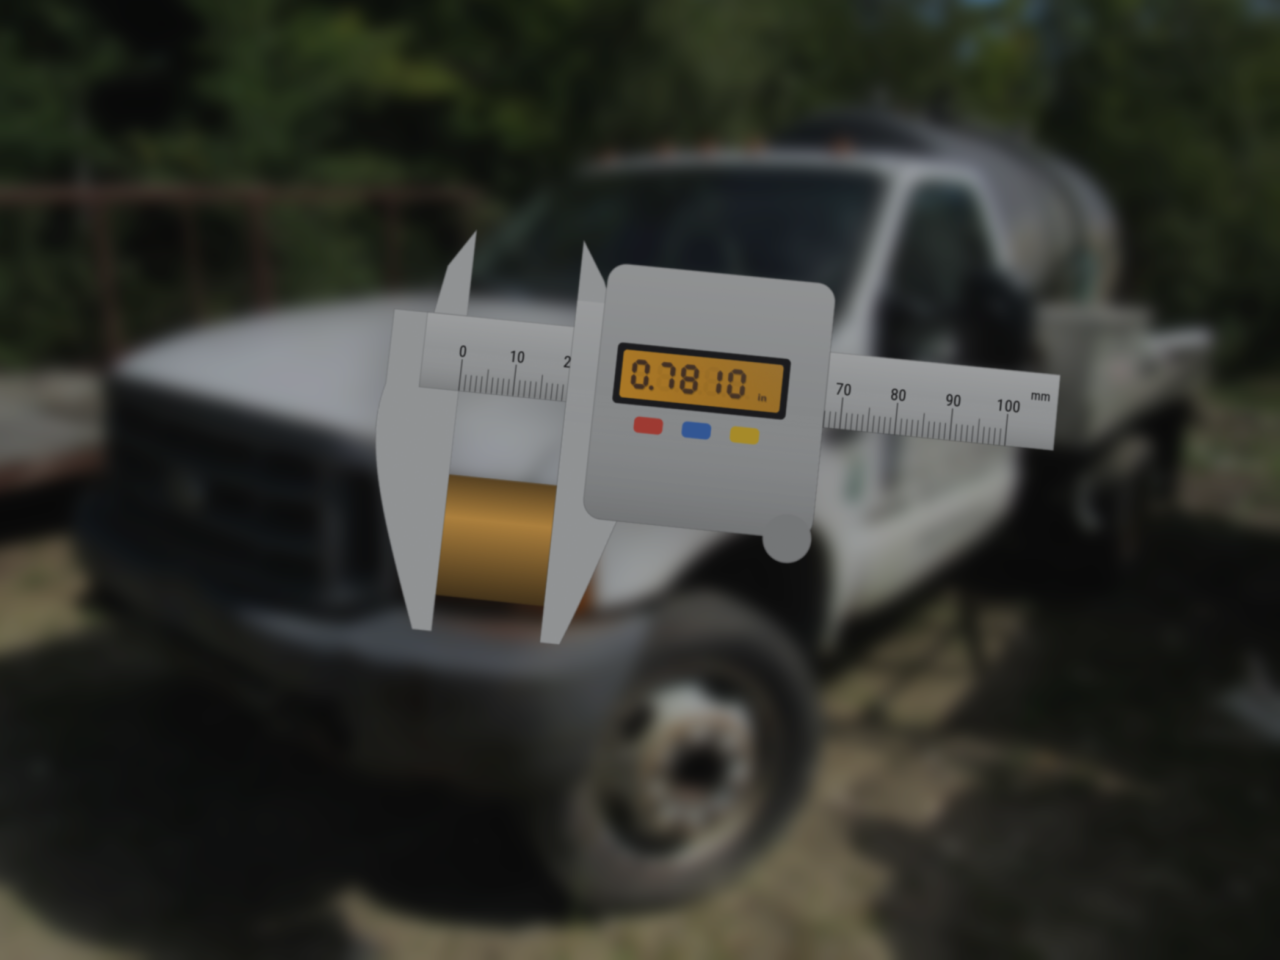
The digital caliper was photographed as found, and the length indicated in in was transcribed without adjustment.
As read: 0.7810 in
